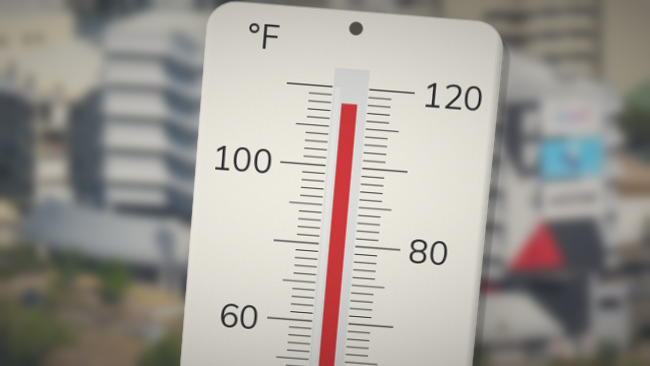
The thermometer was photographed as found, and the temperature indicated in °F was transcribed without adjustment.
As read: 116 °F
